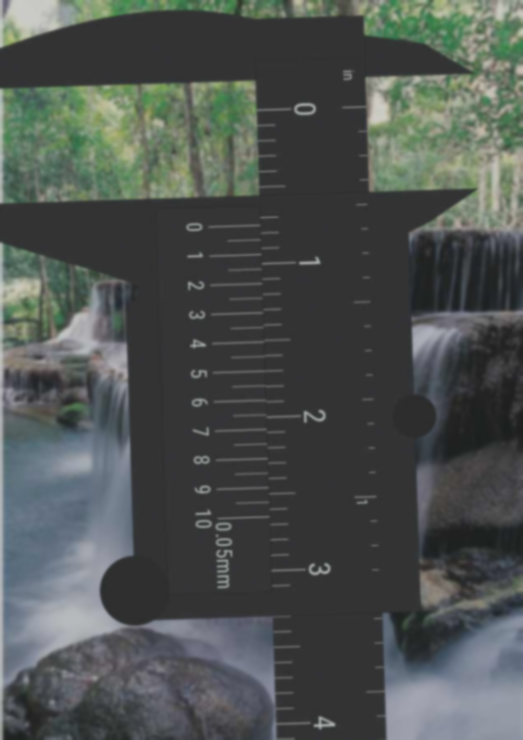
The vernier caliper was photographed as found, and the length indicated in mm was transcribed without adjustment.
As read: 7.5 mm
